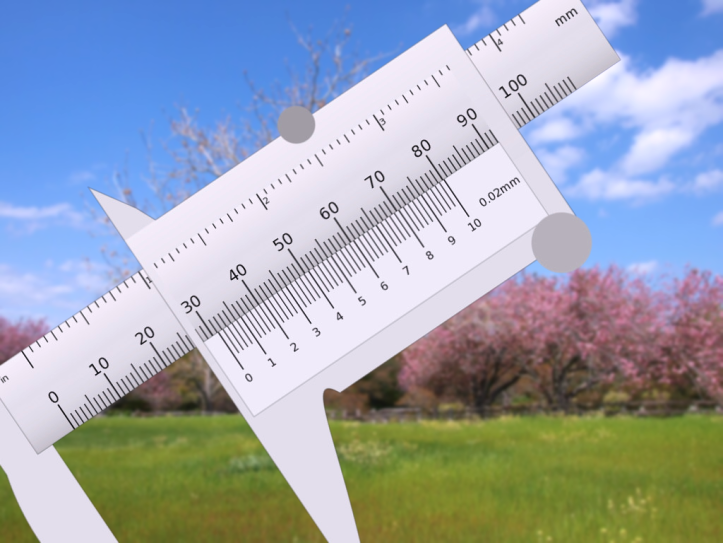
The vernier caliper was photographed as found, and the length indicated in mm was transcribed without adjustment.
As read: 31.2 mm
